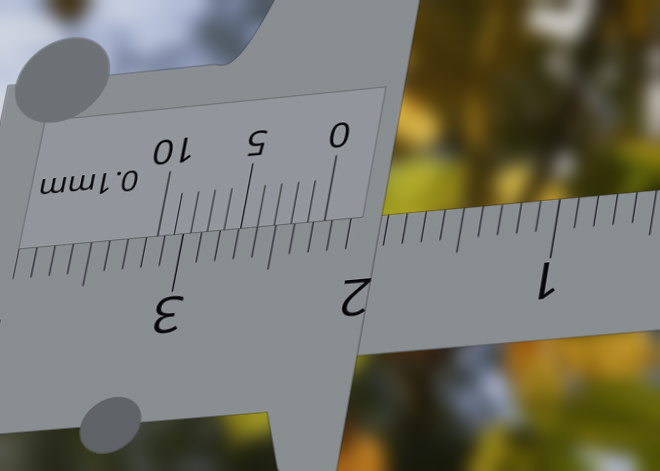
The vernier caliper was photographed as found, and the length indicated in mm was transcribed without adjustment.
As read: 22.4 mm
